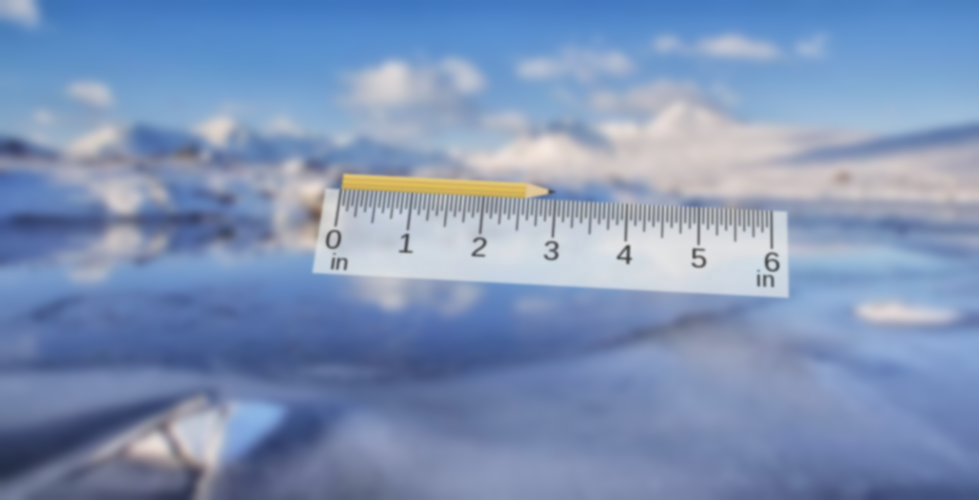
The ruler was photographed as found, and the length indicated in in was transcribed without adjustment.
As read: 3 in
